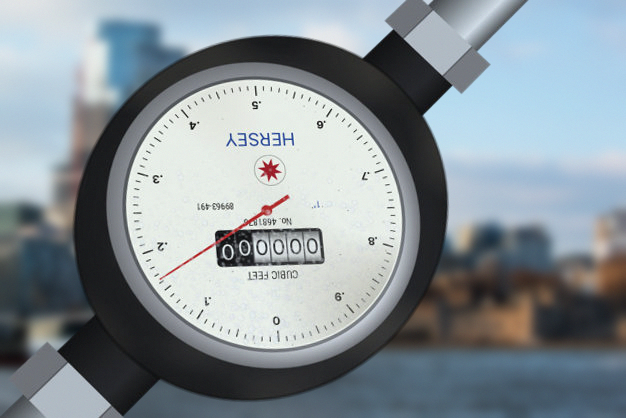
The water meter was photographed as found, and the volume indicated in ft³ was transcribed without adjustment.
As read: 0.16 ft³
